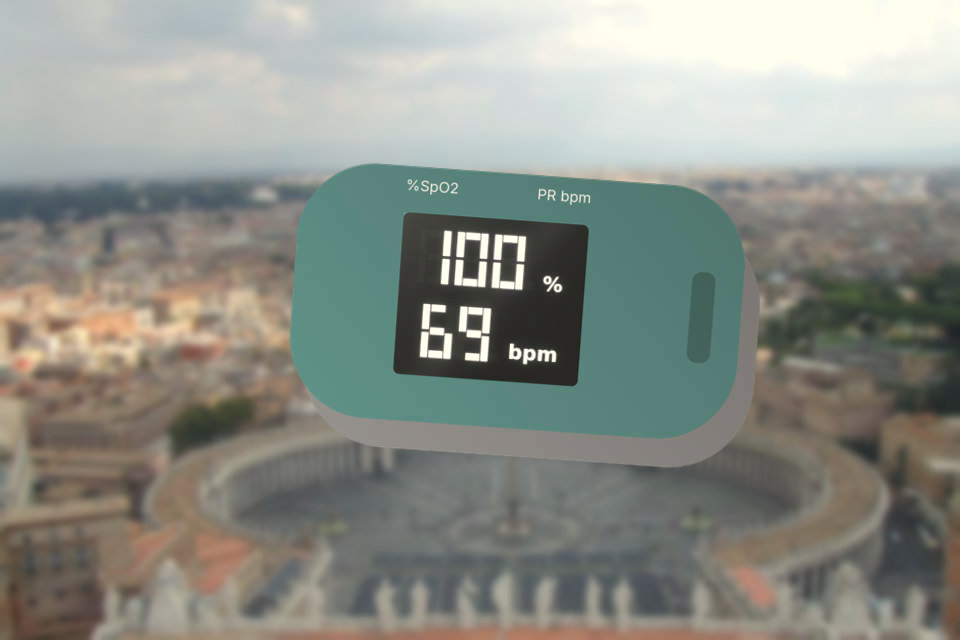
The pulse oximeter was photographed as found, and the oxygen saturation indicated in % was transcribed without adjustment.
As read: 100 %
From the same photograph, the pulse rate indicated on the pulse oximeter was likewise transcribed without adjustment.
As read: 69 bpm
